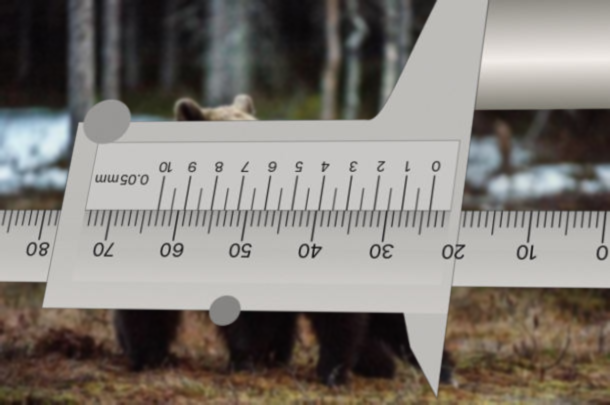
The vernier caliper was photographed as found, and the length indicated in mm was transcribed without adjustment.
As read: 24.0 mm
